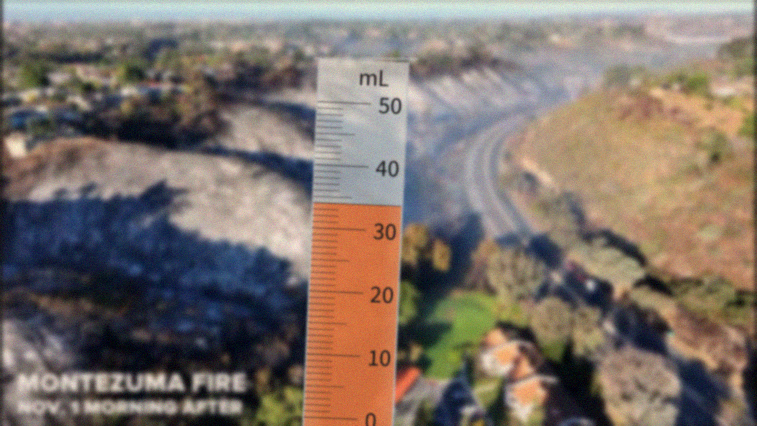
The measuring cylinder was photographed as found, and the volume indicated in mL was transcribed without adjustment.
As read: 34 mL
